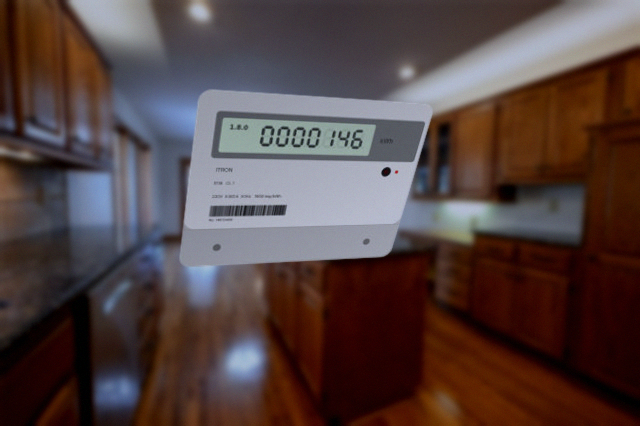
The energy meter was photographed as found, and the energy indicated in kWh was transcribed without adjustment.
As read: 146 kWh
